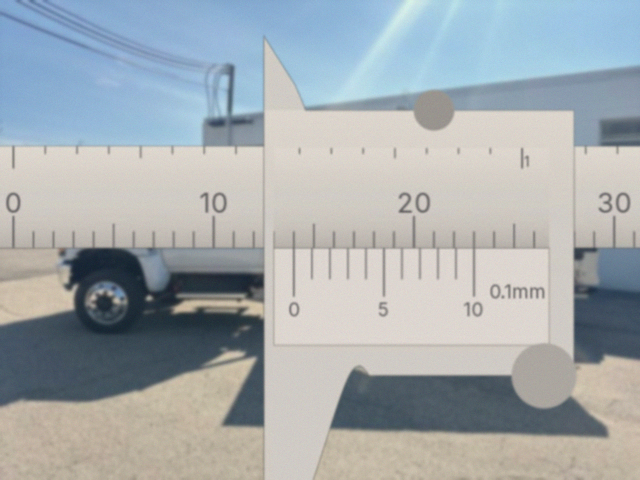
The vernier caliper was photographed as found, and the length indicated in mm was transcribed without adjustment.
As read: 14.0 mm
